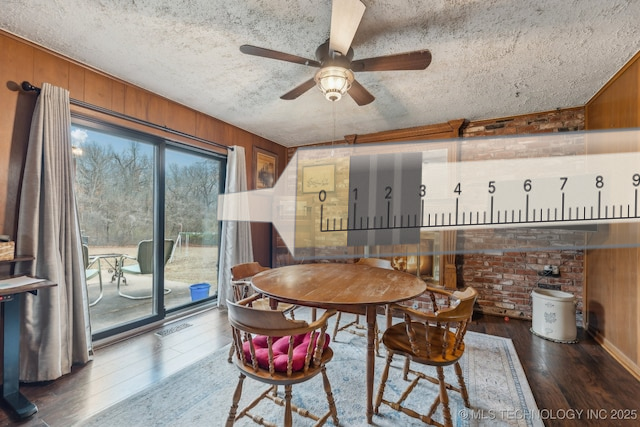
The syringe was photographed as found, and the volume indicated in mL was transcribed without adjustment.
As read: 0.8 mL
